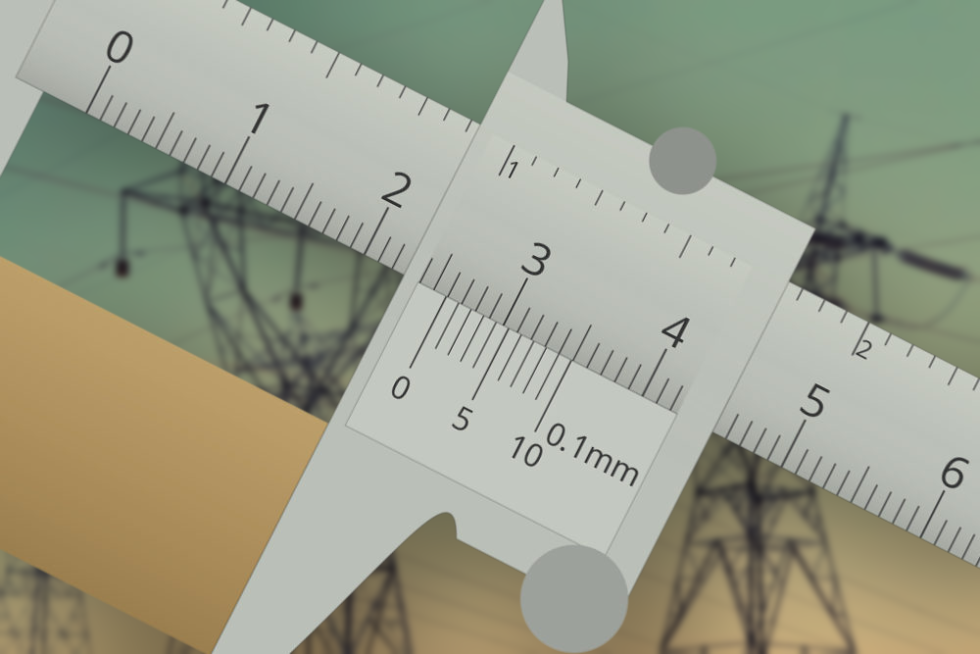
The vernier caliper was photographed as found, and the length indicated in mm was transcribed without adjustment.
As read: 25.9 mm
